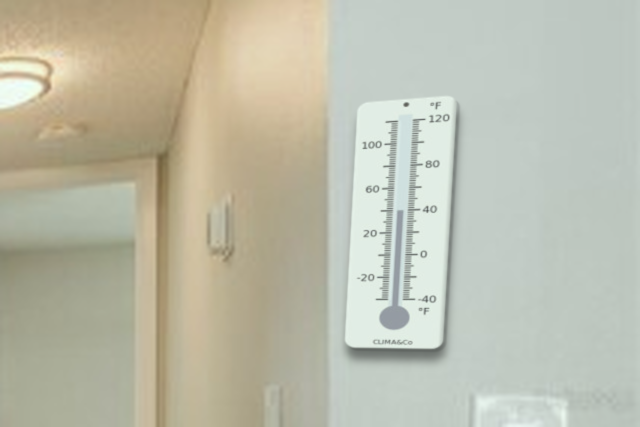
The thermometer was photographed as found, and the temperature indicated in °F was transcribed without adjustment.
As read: 40 °F
